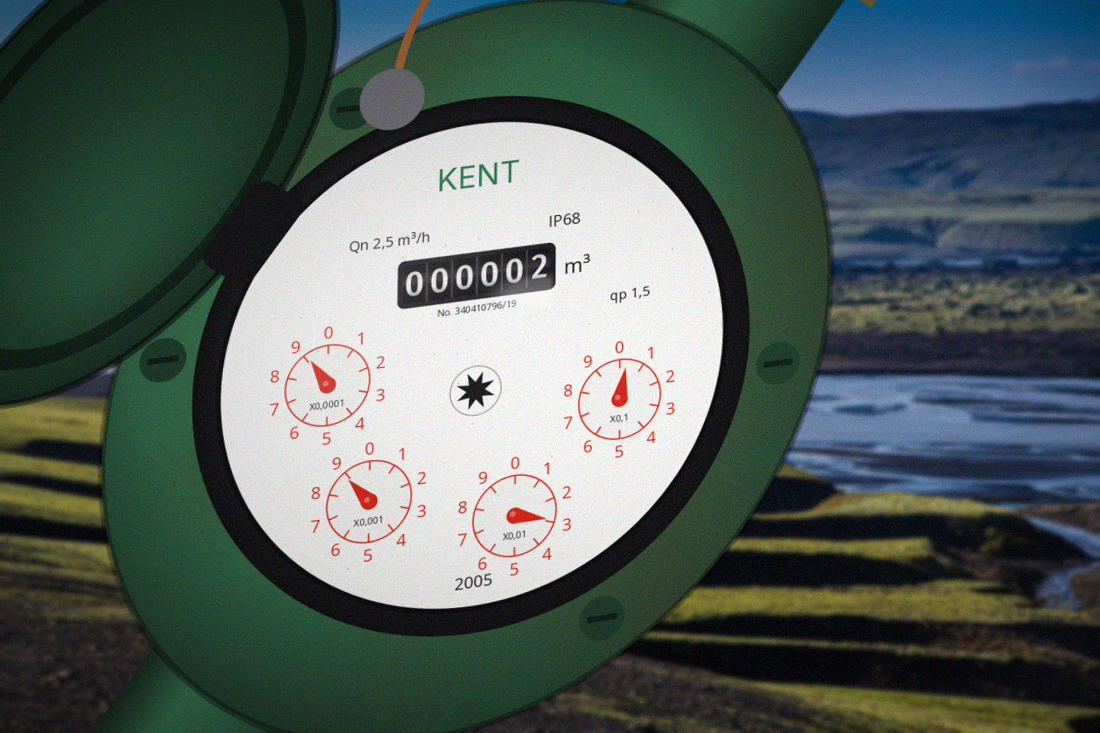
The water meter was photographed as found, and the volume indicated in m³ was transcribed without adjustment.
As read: 2.0289 m³
